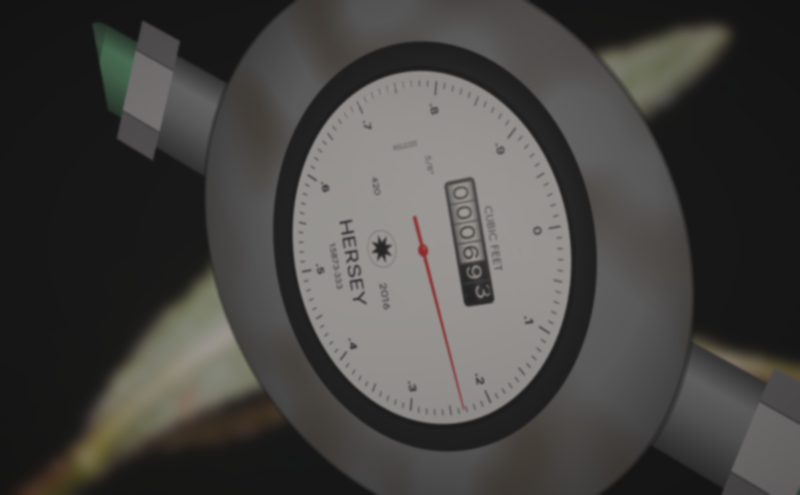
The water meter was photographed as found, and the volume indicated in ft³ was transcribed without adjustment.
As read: 693.23 ft³
